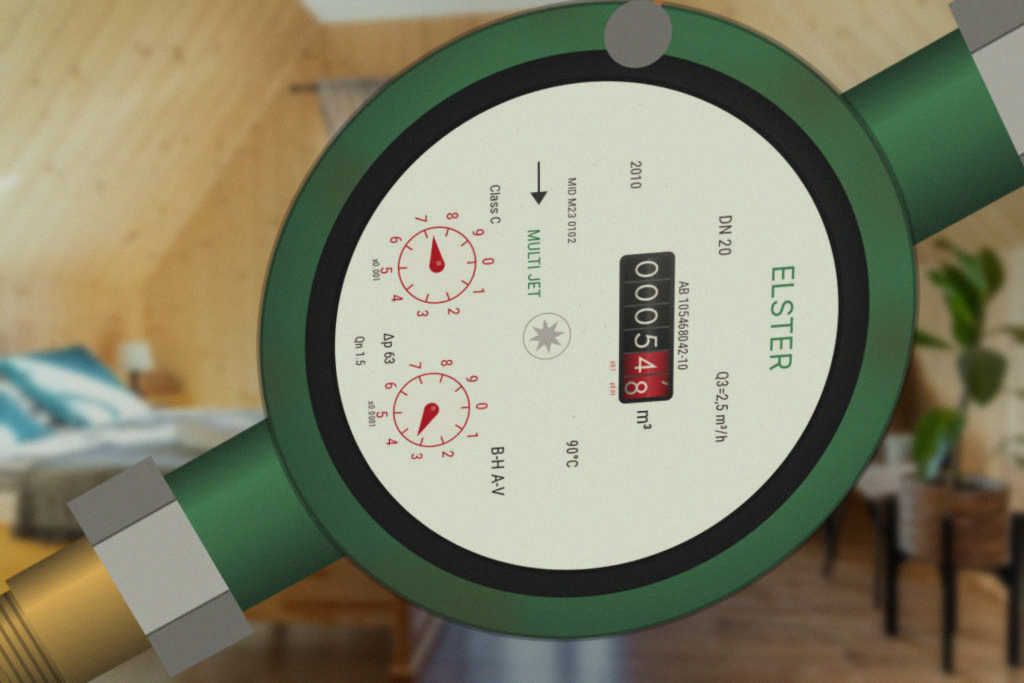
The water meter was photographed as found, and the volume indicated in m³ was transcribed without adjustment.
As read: 5.4773 m³
